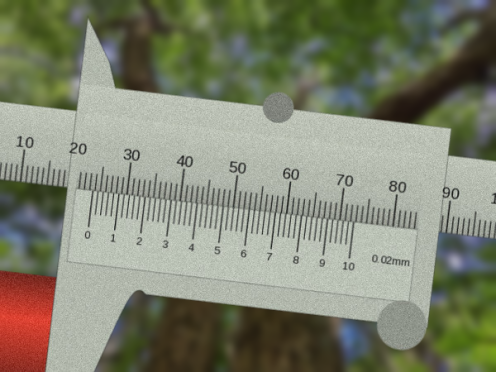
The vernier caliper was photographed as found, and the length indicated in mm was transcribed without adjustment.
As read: 23.6 mm
